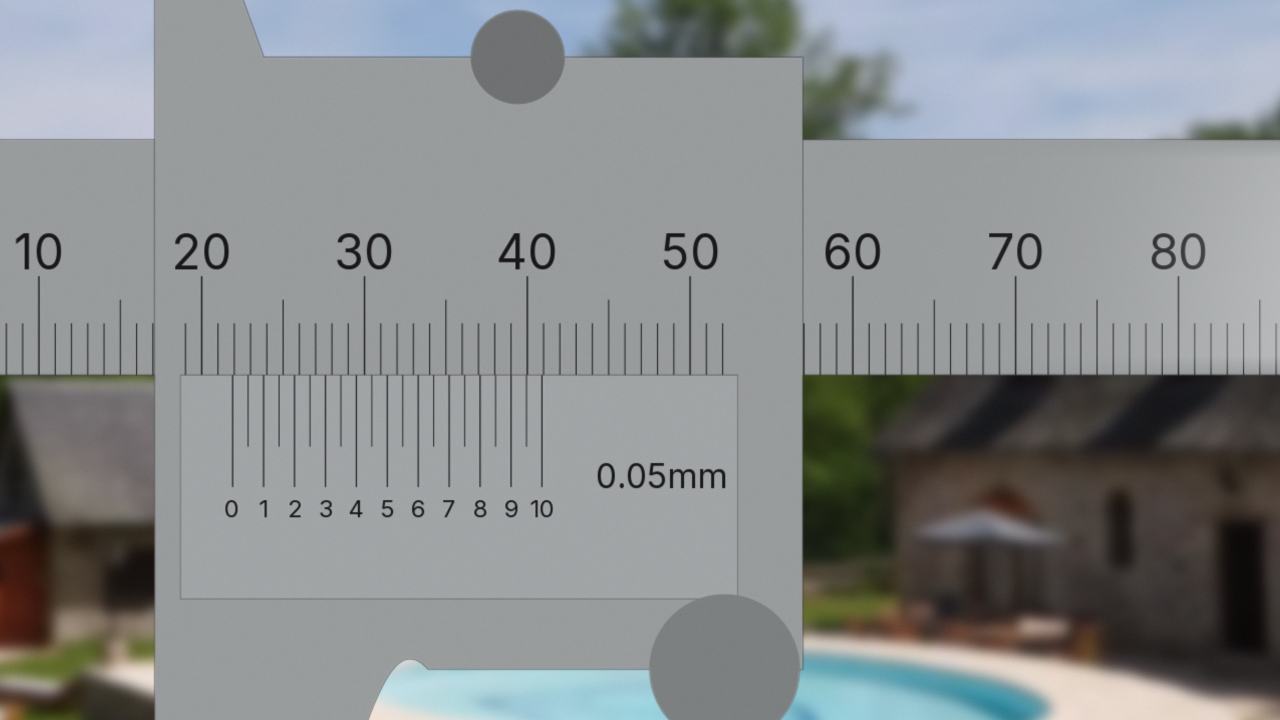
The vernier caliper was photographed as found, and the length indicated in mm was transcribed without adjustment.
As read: 21.9 mm
